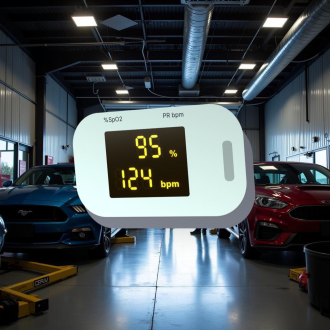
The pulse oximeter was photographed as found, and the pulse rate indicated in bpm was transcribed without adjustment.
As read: 124 bpm
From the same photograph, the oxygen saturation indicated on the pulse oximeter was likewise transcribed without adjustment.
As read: 95 %
